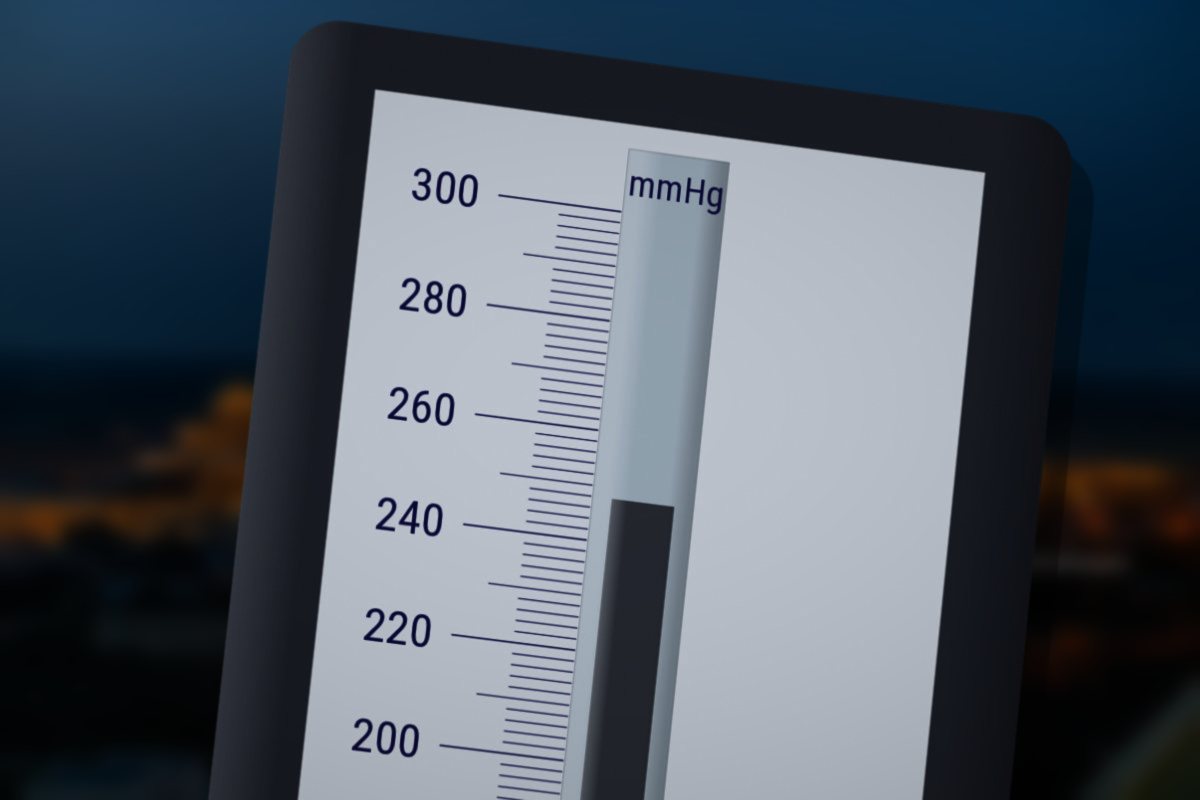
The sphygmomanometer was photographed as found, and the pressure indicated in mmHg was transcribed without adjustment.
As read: 248 mmHg
